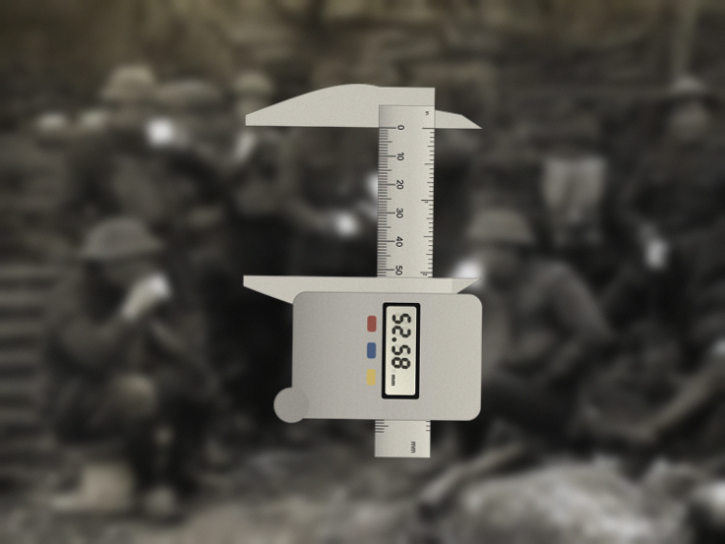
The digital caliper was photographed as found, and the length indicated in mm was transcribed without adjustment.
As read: 52.58 mm
